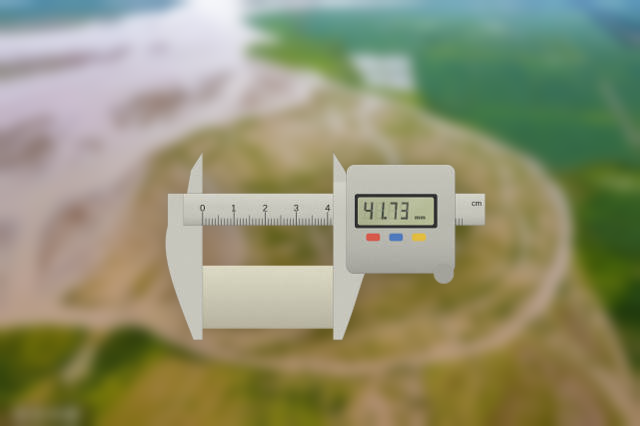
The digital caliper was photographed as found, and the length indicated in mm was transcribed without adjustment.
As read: 41.73 mm
